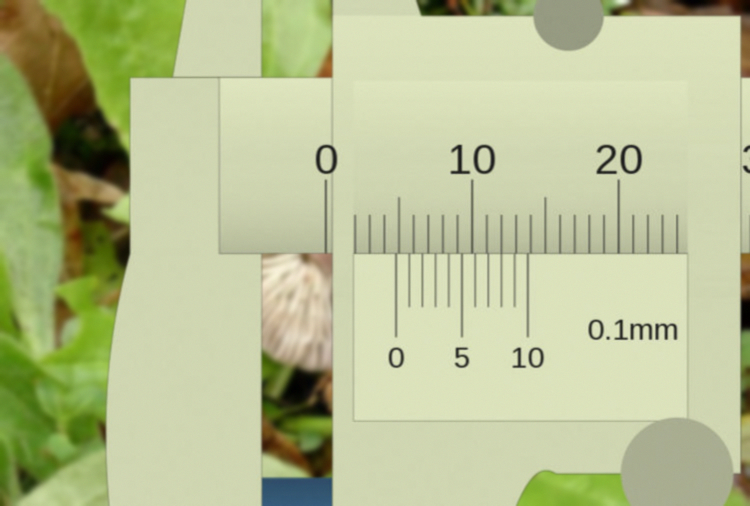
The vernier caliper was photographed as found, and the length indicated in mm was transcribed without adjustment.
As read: 4.8 mm
